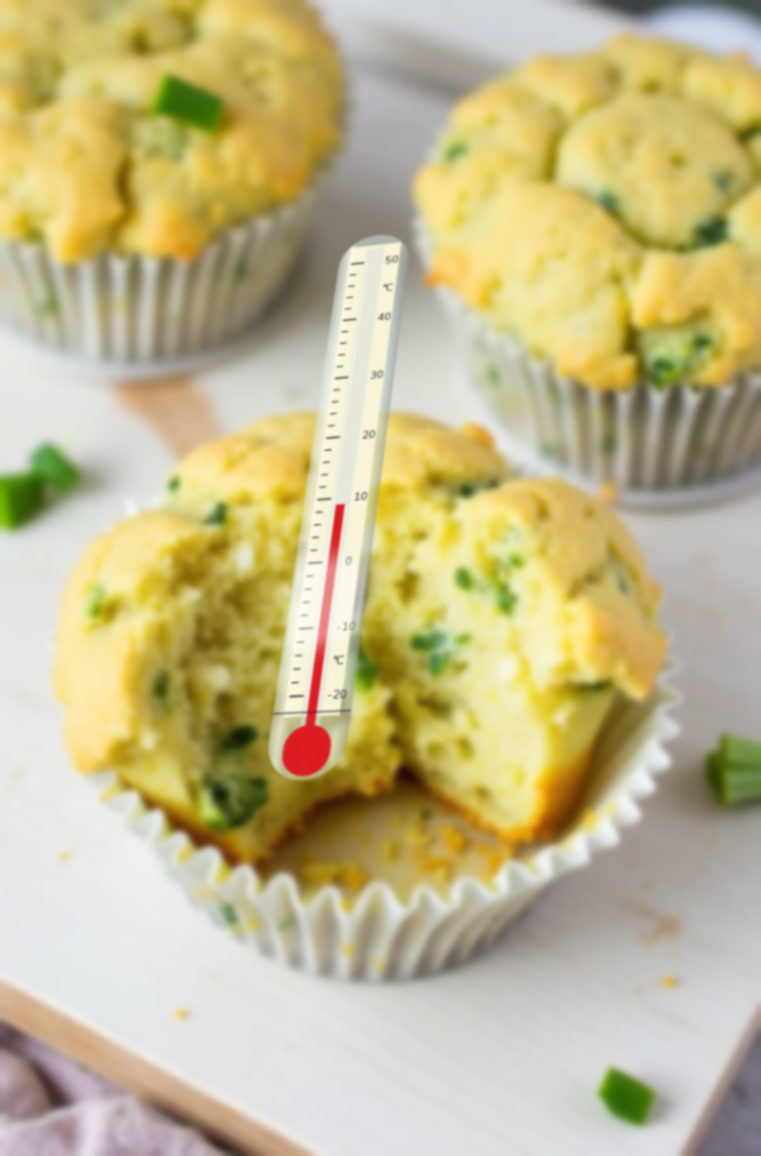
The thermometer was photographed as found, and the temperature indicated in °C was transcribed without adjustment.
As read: 9 °C
